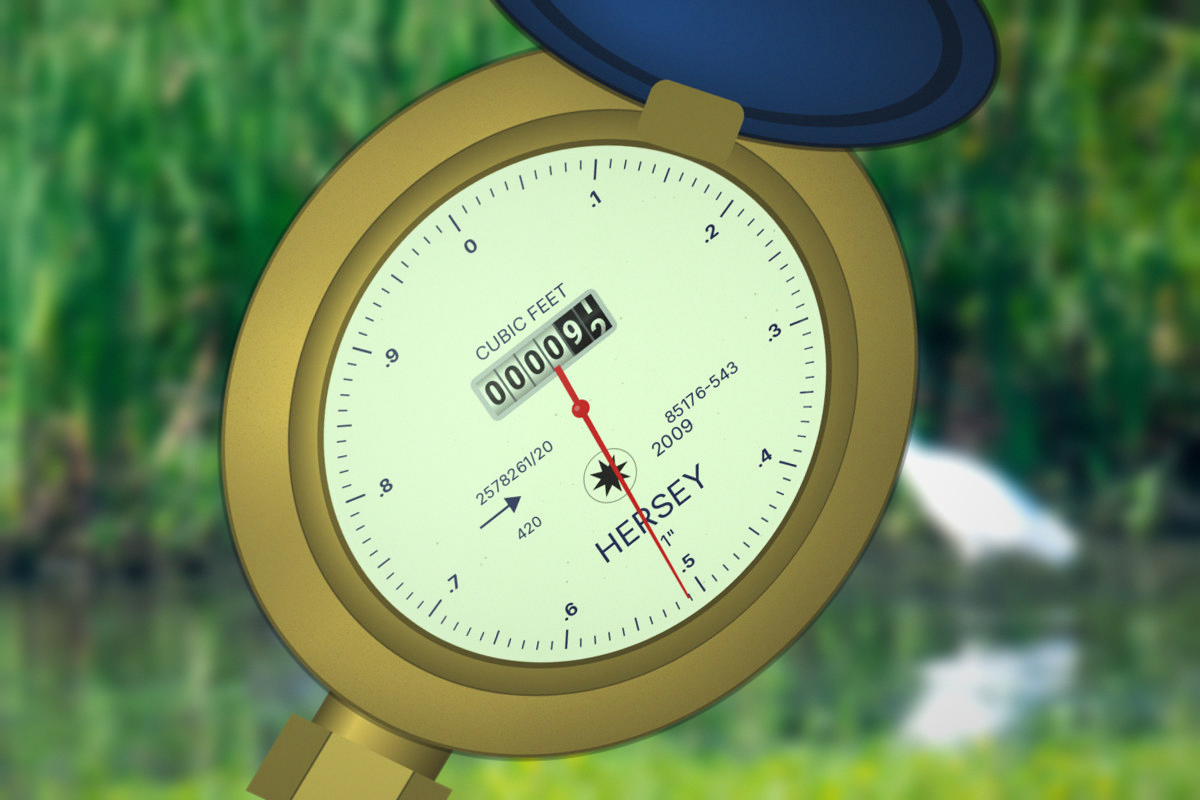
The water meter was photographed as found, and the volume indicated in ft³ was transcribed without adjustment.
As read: 91.51 ft³
